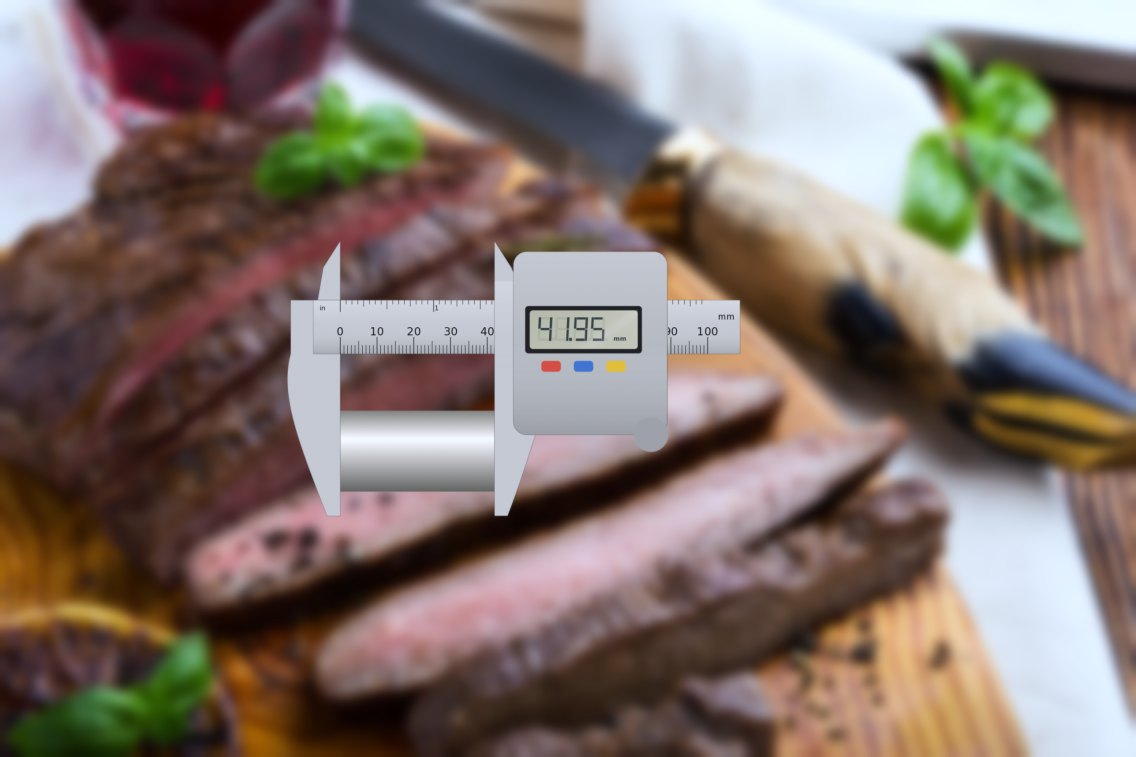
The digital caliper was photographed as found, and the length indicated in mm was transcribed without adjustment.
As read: 41.95 mm
